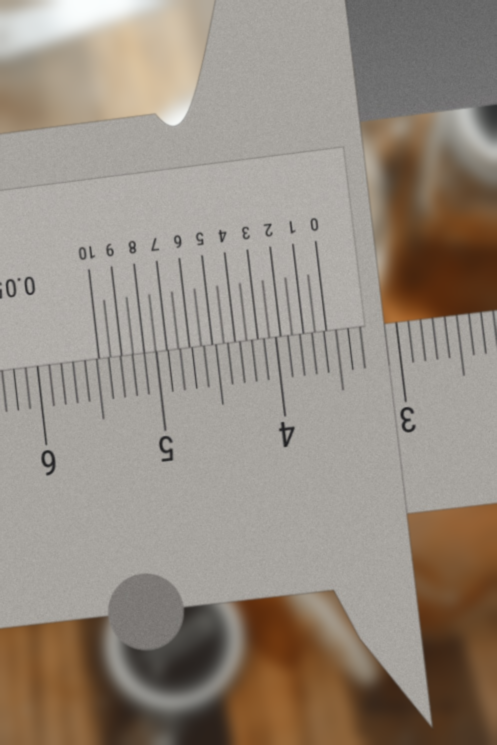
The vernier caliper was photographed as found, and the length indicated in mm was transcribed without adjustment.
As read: 35.8 mm
